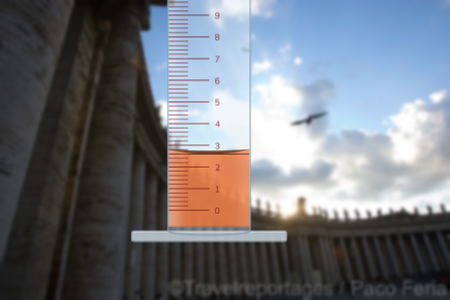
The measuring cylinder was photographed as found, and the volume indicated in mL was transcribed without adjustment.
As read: 2.6 mL
